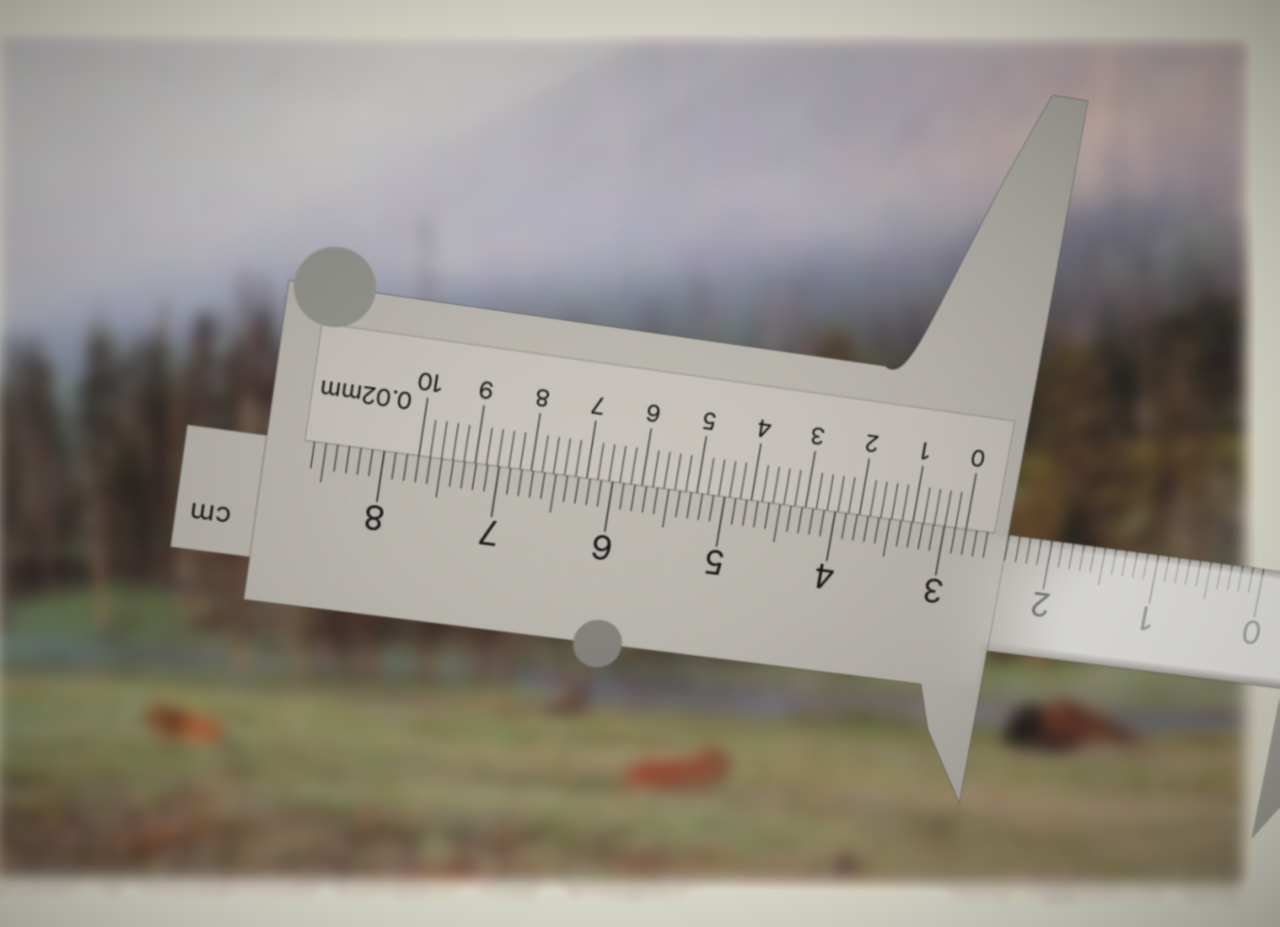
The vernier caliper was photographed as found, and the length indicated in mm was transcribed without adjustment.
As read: 28.0 mm
